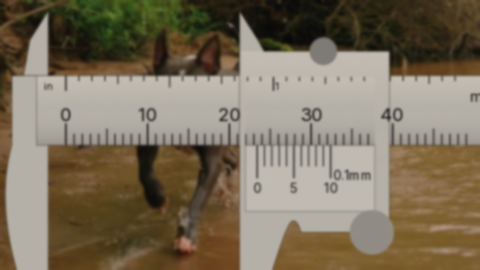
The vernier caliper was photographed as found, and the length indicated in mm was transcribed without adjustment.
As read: 23.4 mm
